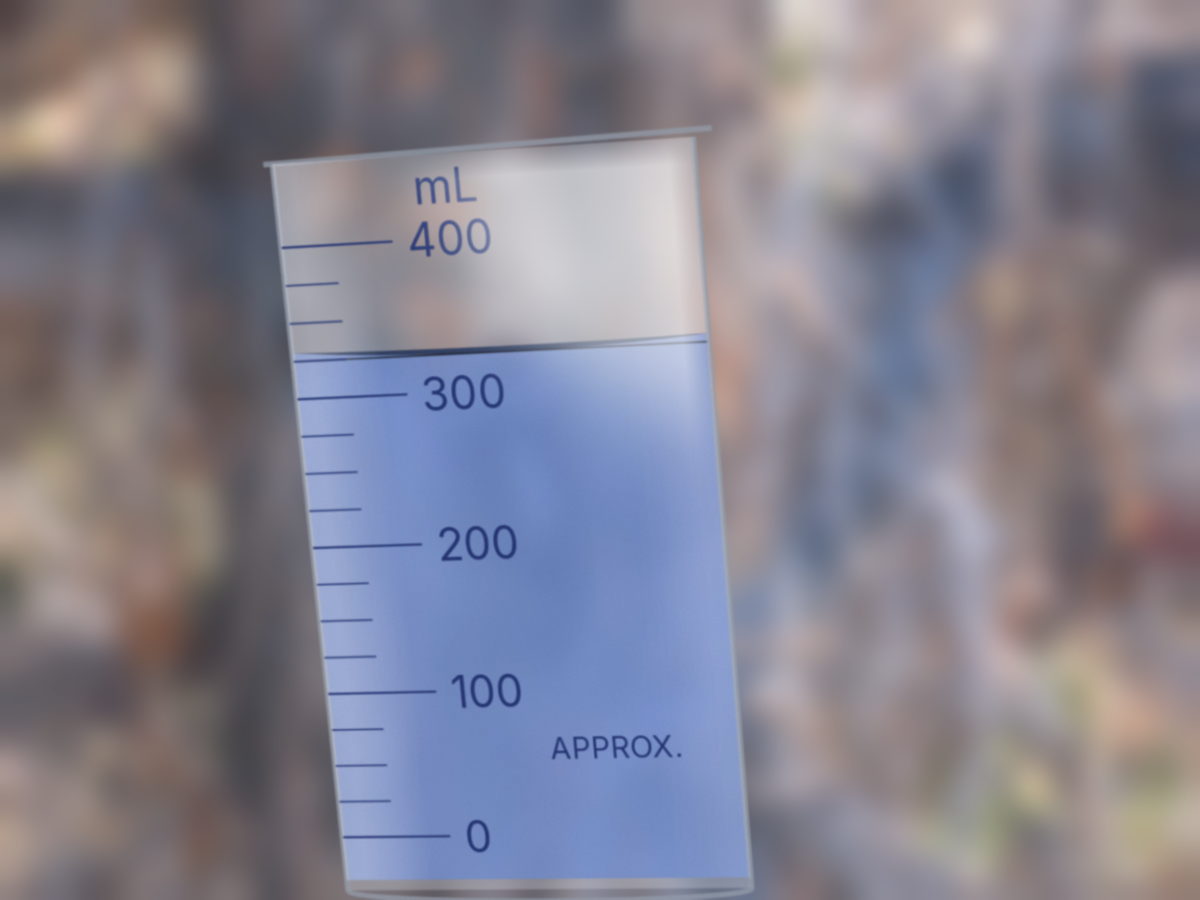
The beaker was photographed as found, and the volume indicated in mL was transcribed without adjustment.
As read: 325 mL
